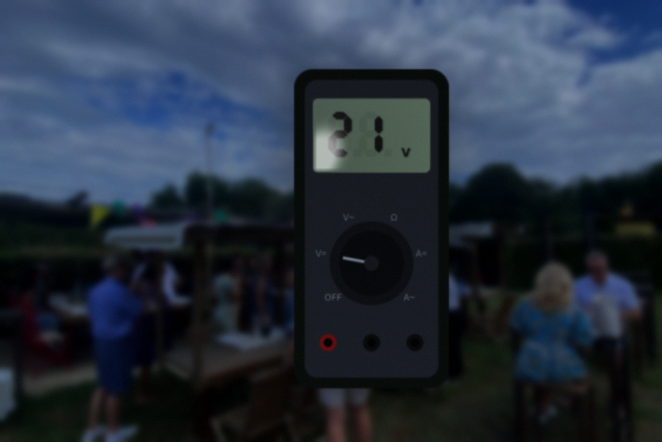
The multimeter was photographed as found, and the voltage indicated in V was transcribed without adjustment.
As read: 21 V
